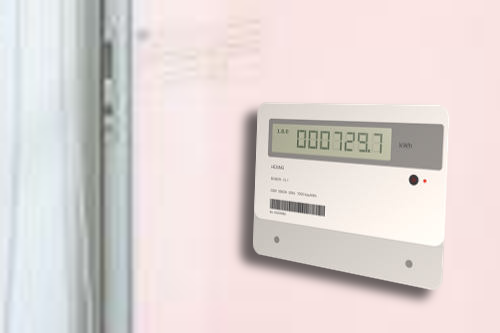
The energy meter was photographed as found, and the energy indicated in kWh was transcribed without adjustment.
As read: 729.7 kWh
